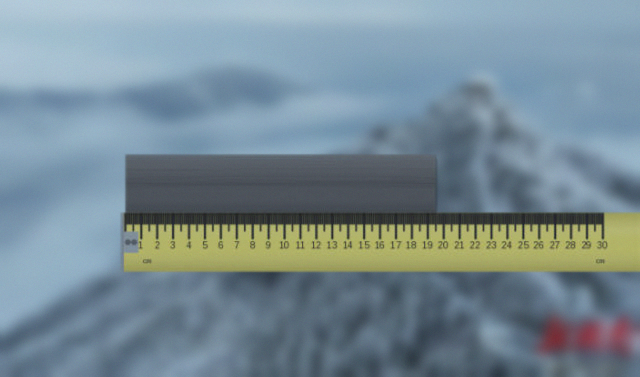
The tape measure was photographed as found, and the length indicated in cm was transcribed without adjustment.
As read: 19.5 cm
